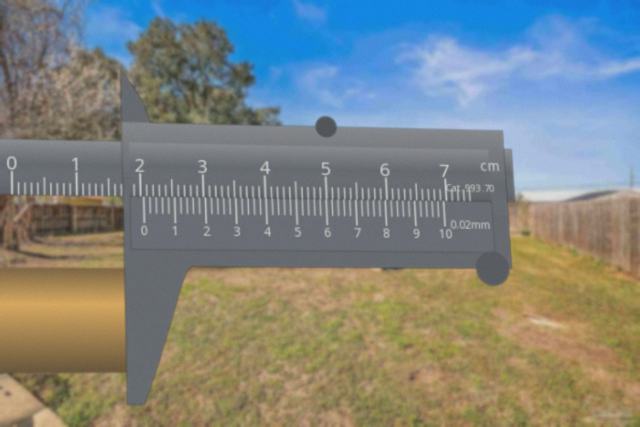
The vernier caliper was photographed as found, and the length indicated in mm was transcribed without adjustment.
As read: 20.5 mm
